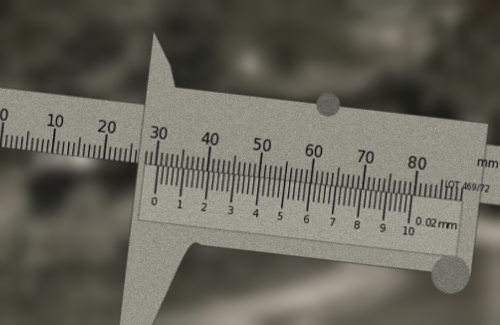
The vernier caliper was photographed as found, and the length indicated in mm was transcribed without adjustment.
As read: 30.5 mm
